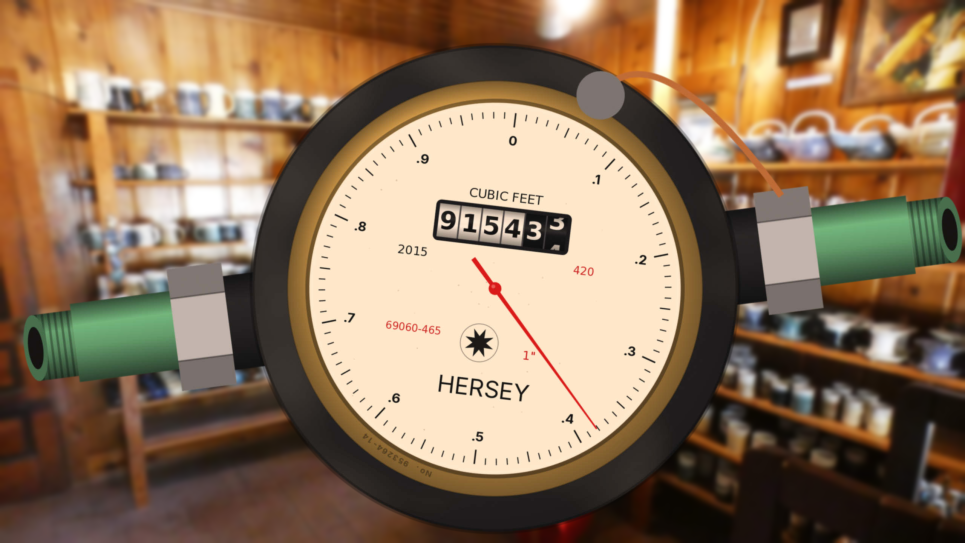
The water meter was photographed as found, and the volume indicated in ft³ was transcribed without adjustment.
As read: 915433.38 ft³
